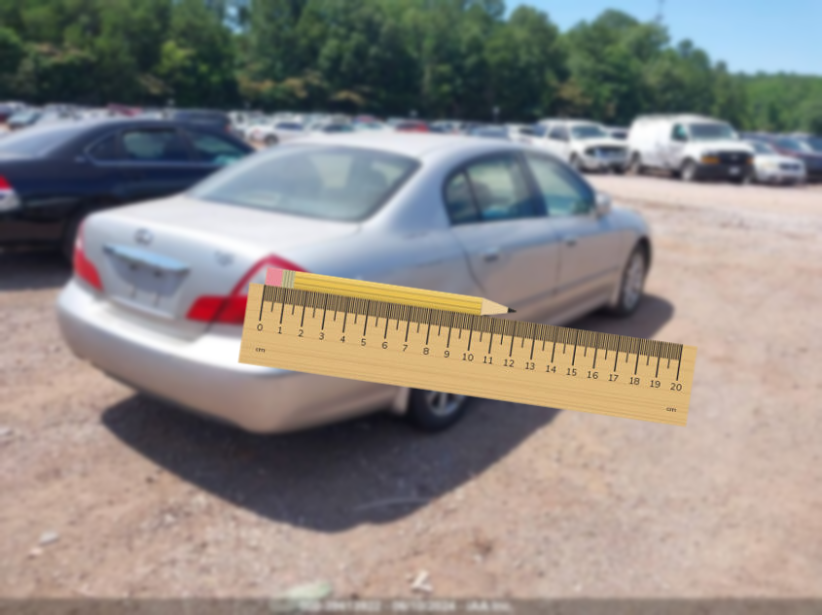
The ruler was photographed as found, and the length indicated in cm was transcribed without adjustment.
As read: 12 cm
